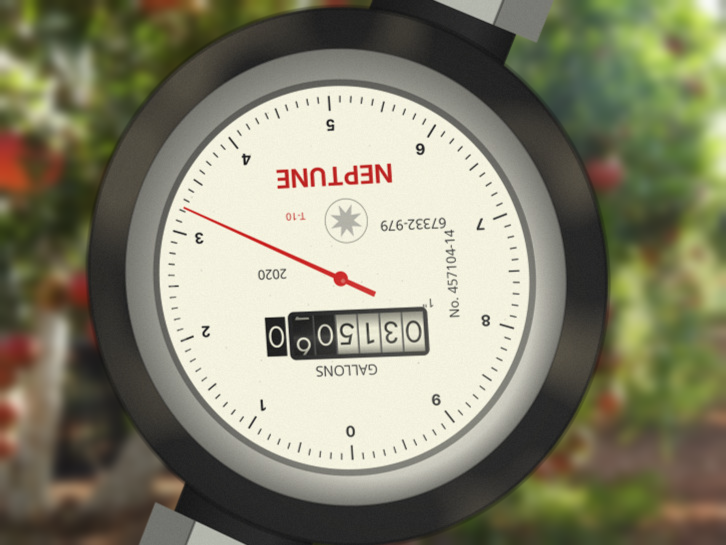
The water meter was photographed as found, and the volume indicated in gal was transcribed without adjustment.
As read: 315063.2 gal
